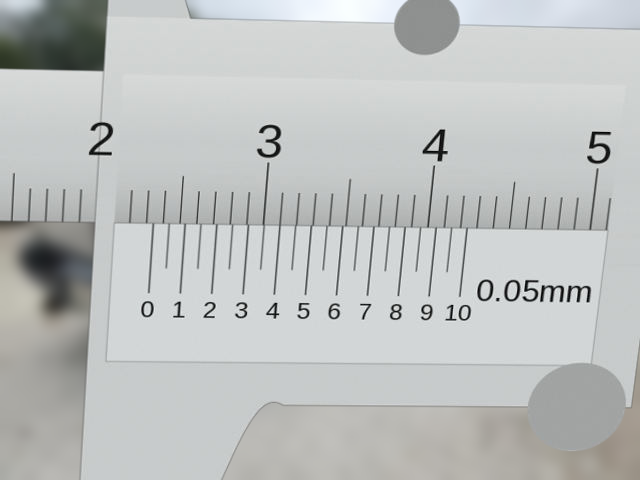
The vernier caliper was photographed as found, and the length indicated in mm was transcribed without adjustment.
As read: 23.4 mm
